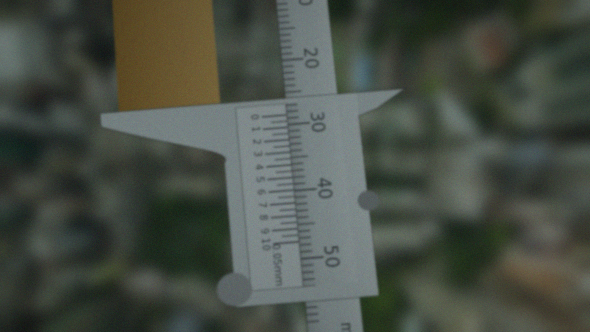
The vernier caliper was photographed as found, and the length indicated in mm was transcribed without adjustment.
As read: 28.5 mm
